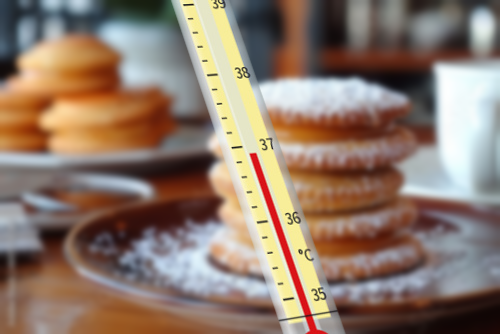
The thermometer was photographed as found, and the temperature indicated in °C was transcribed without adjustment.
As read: 36.9 °C
